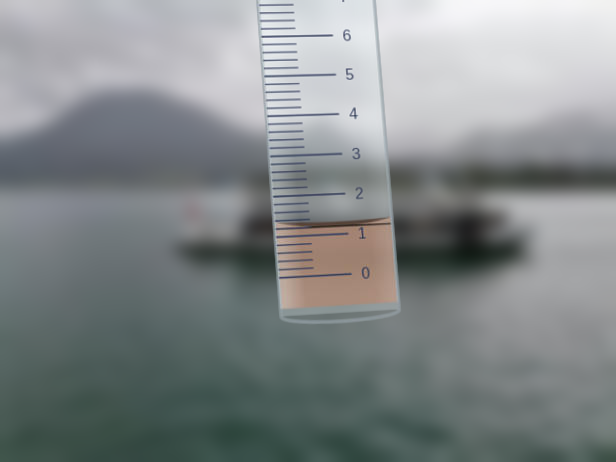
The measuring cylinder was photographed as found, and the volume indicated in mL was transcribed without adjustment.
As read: 1.2 mL
